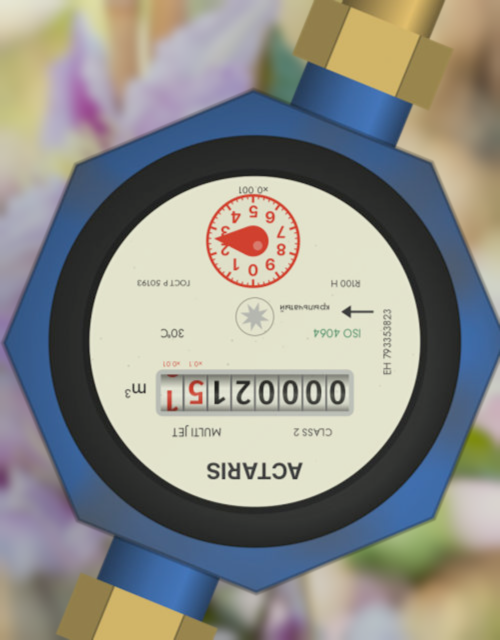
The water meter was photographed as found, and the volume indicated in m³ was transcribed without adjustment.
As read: 21.512 m³
